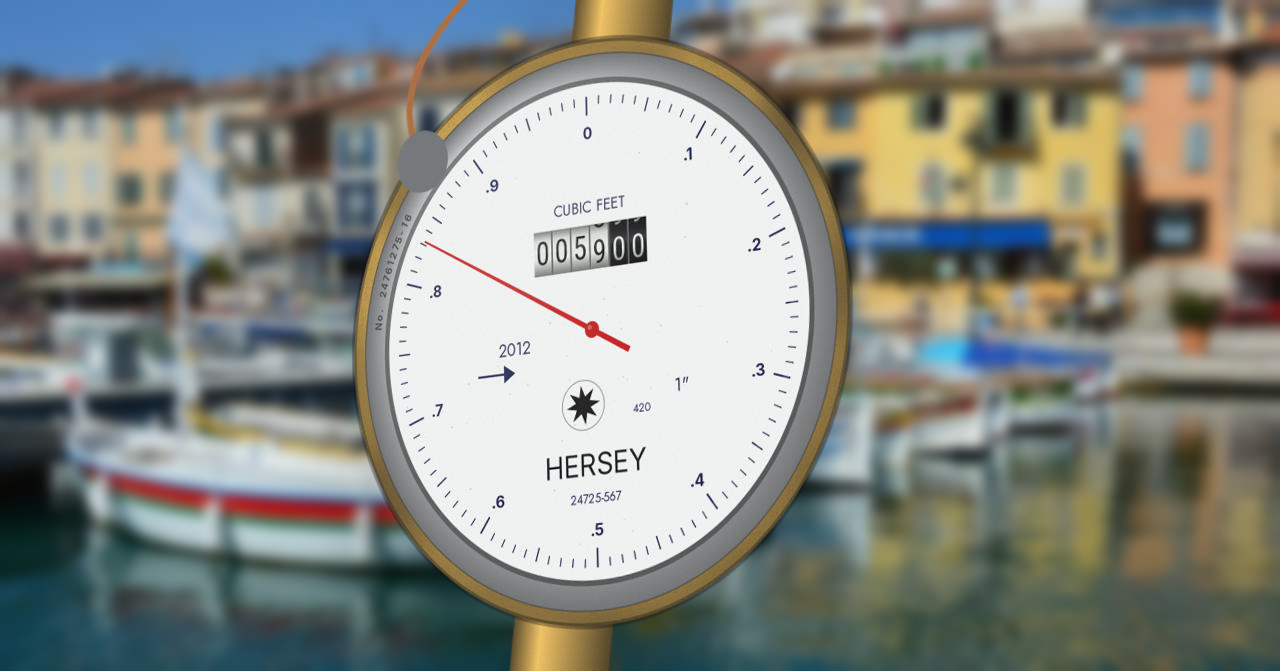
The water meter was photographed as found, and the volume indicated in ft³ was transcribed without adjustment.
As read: 5899.83 ft³
